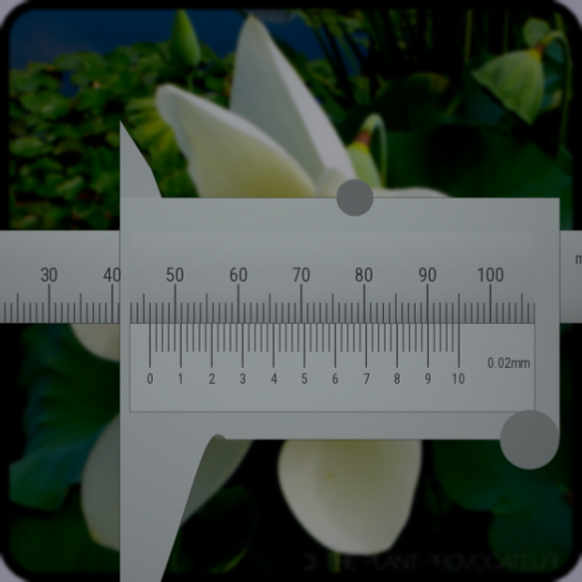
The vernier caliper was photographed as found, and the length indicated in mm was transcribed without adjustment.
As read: 46.0 mm
